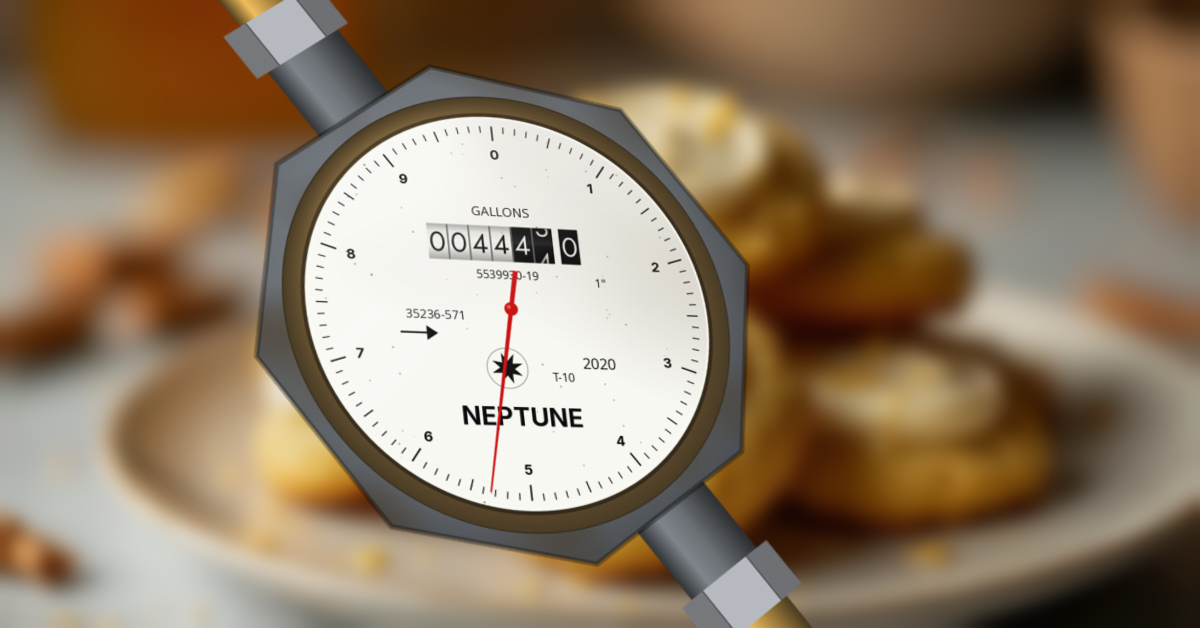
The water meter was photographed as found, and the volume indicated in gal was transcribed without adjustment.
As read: 44435.3 gal
